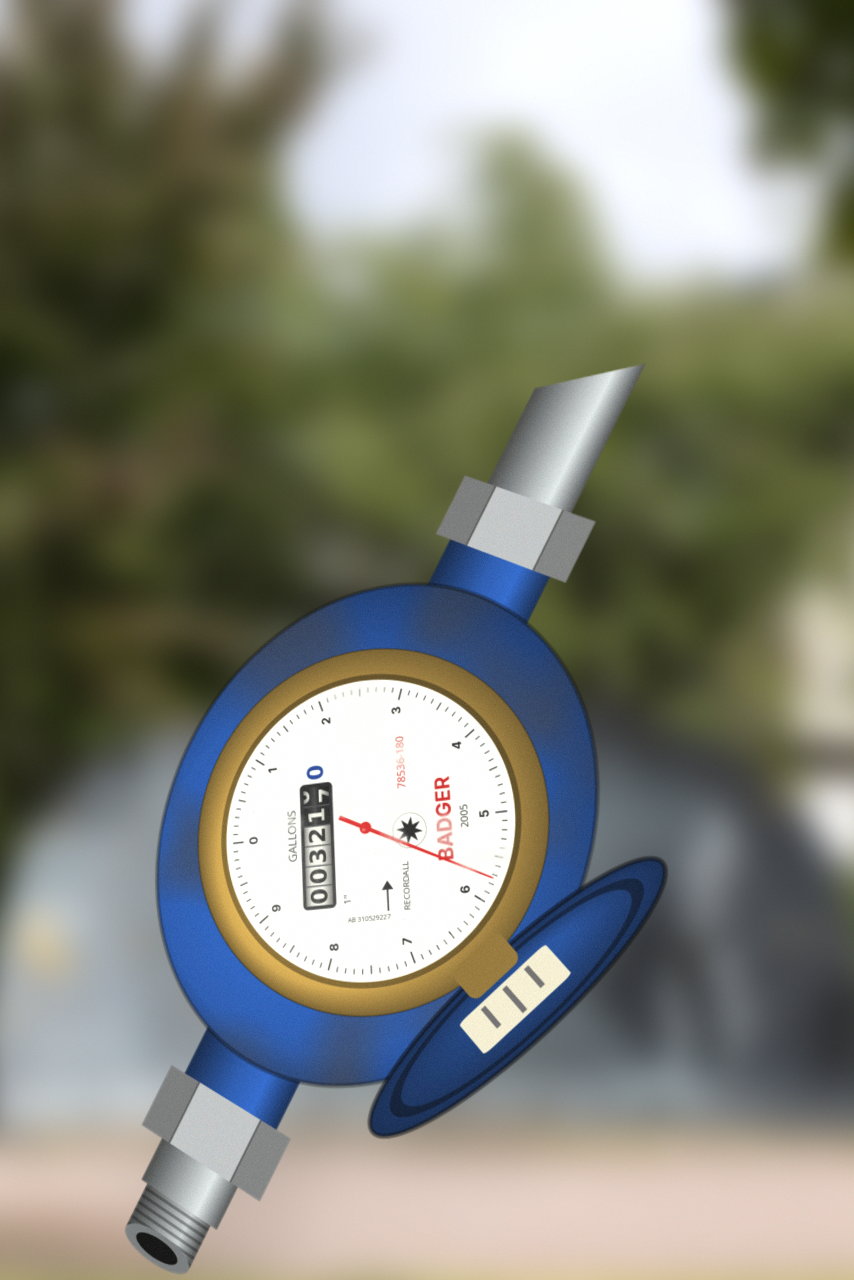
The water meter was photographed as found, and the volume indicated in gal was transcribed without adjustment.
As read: 32165.7 gal
